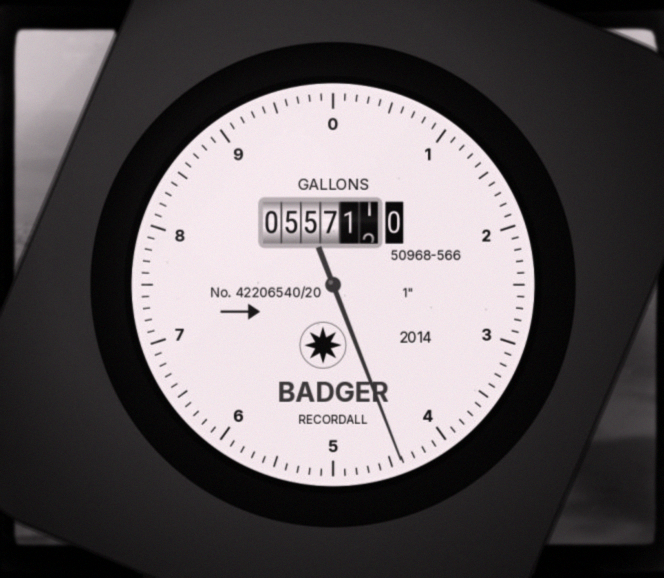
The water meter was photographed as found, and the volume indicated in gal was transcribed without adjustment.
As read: 557114.4 gal
